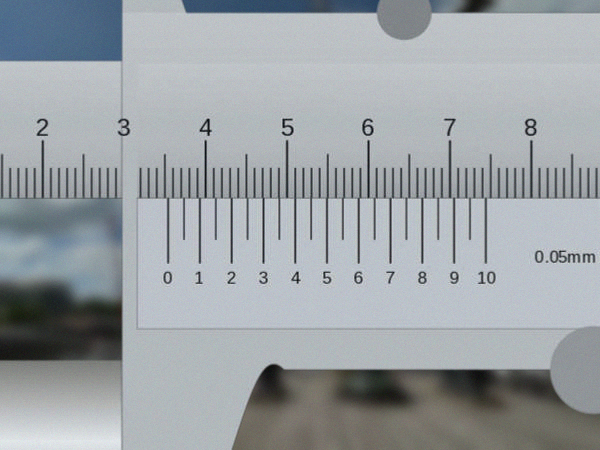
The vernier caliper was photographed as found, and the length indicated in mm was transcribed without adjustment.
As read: 35.4 mm
